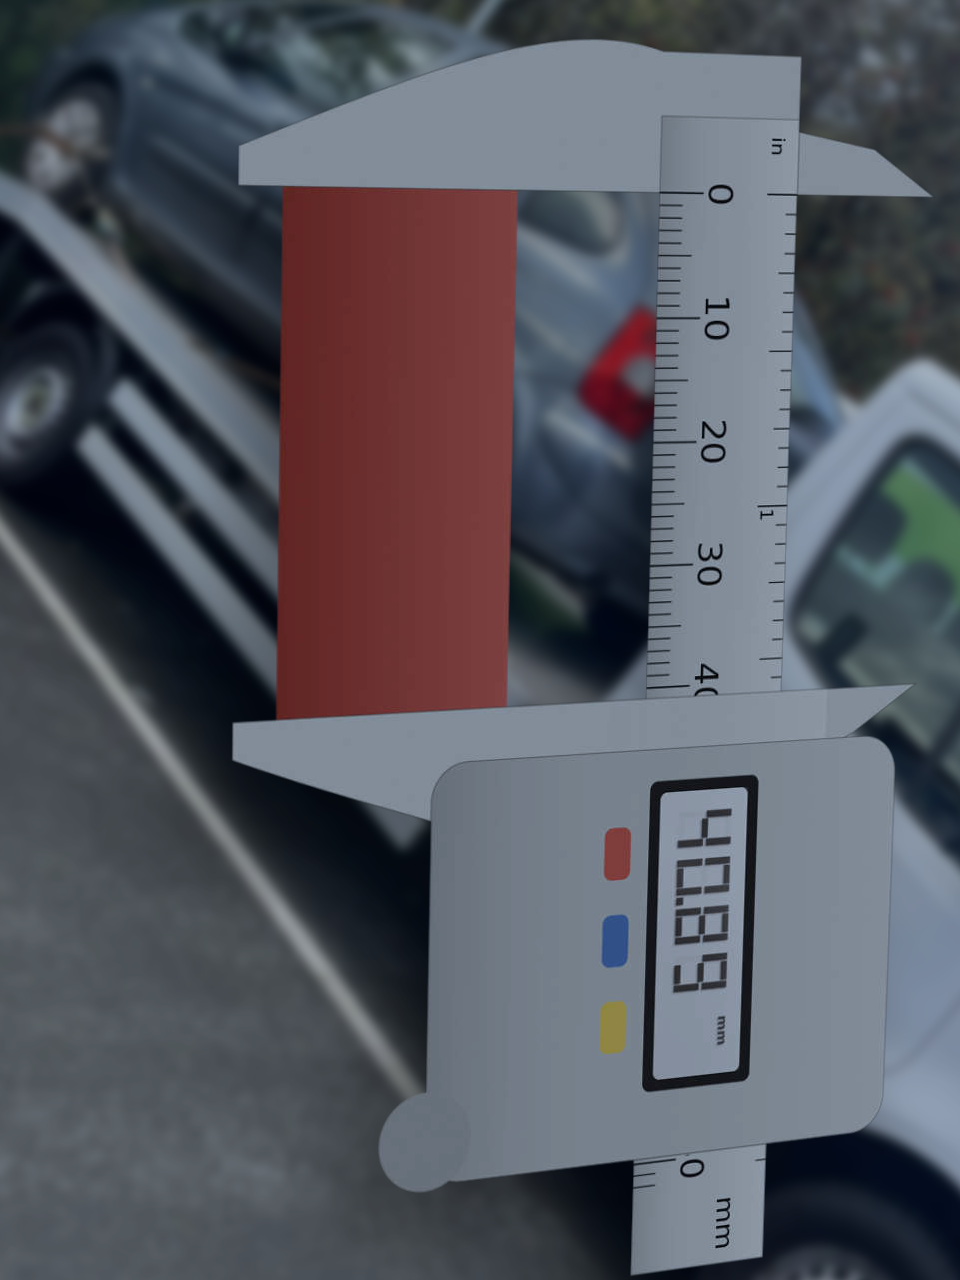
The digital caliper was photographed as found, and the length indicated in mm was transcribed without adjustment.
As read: 40.89 mm
